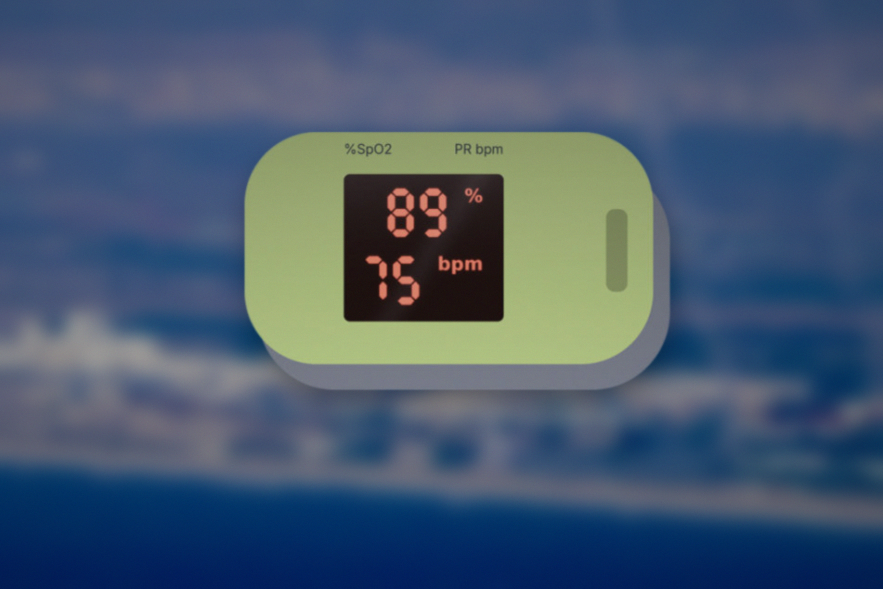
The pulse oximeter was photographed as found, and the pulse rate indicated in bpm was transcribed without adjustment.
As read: 75 bpm
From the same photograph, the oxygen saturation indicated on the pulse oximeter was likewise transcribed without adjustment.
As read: 89 %
